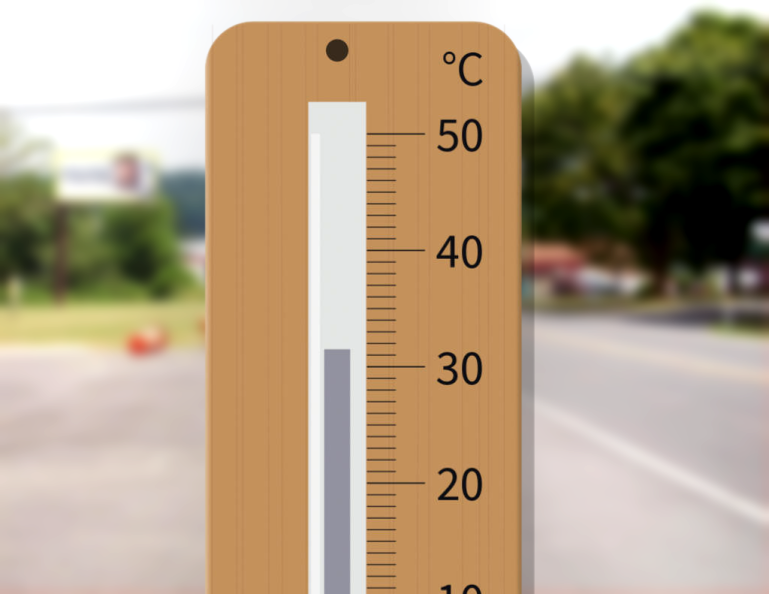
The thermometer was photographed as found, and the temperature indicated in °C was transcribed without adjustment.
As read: 31.5 °C
